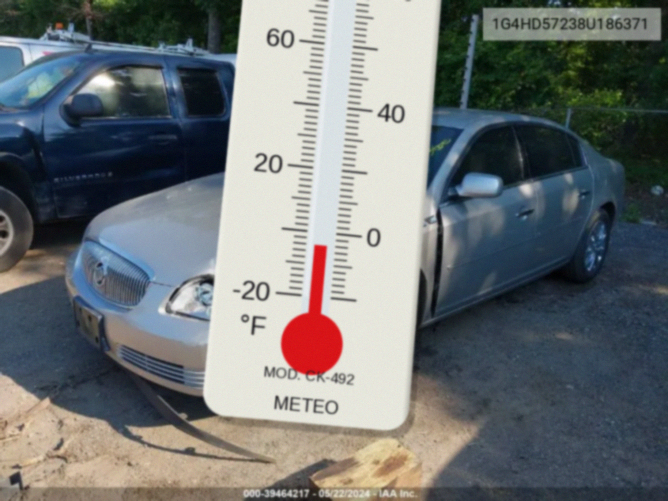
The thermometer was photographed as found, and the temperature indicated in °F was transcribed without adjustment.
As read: -4 °F
